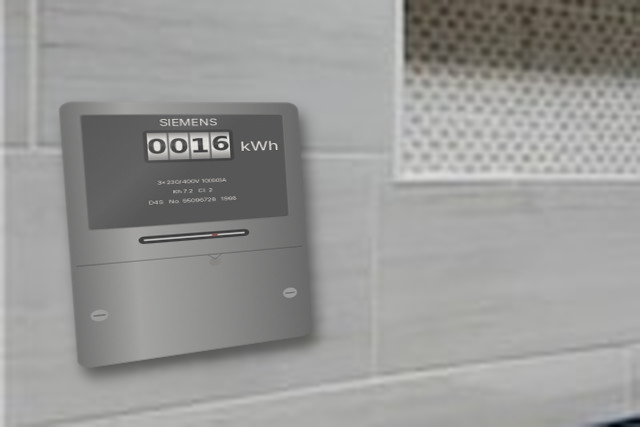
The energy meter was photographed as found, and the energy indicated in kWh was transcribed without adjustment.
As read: 16 kWh
